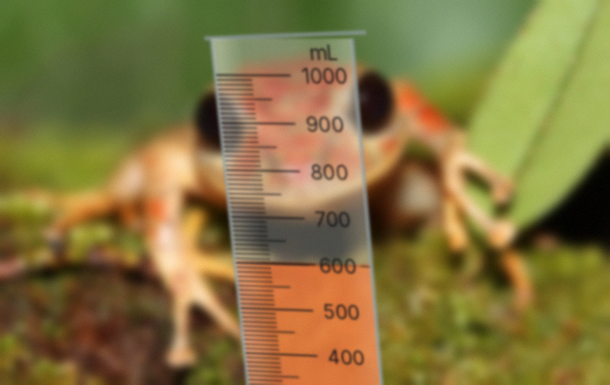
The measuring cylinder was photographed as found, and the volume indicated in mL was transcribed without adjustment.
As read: 600 mL
